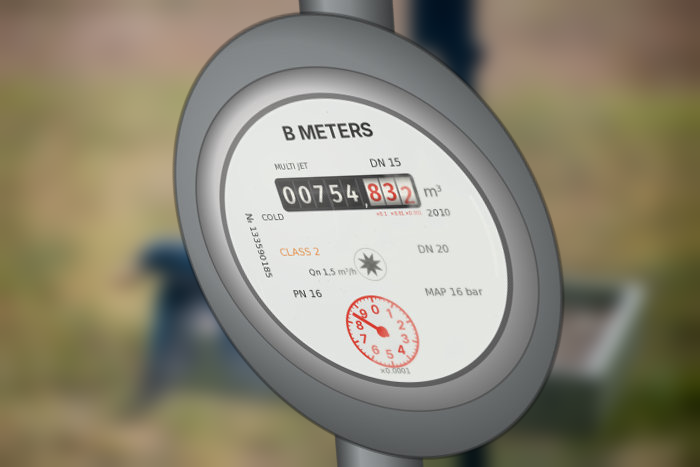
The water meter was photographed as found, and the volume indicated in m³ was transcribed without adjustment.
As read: 754.8318 m³
